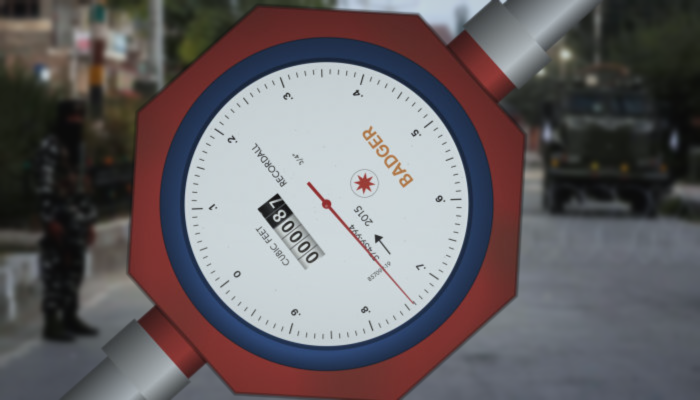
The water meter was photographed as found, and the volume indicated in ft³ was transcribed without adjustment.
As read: 86.74 ft³
